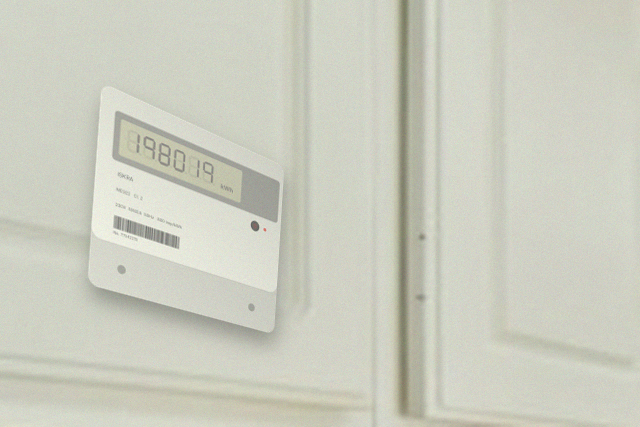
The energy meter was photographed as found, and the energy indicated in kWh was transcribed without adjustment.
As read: 198019 kWh
